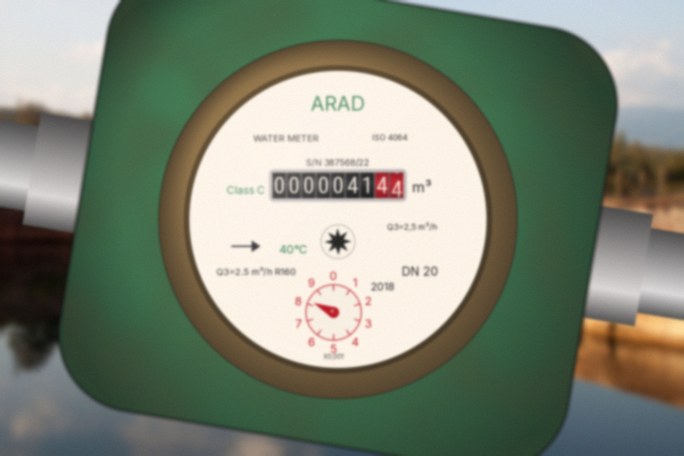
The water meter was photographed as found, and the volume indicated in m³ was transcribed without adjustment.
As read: 41.438 m³
